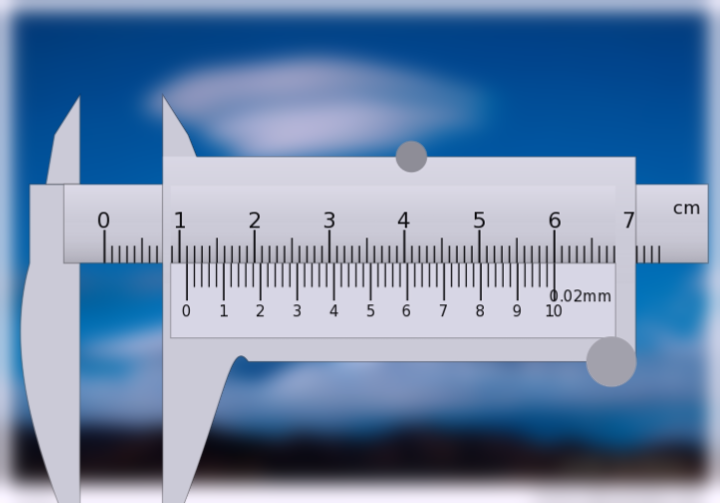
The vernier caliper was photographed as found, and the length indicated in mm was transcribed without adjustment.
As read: 11.0 mm
